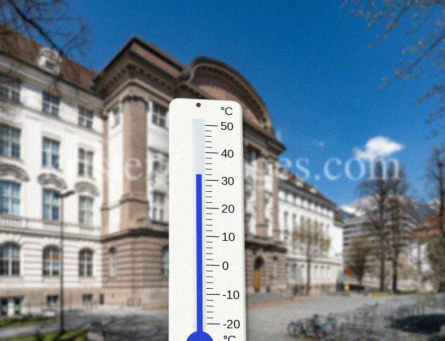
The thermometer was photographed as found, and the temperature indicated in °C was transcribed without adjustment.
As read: 32 °C
